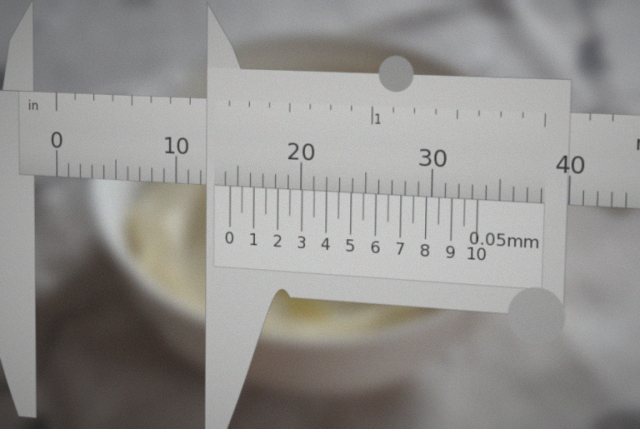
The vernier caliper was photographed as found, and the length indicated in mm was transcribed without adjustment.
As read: 14.4 mm
